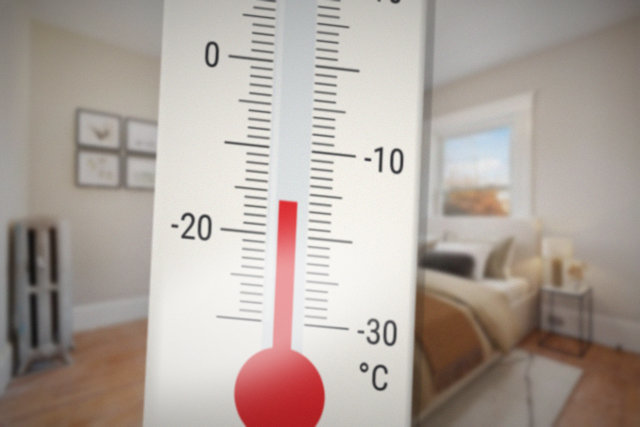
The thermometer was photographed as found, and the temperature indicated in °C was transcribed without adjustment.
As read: -16 °C
